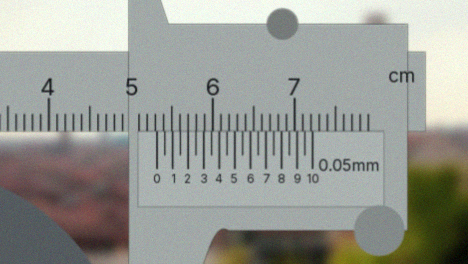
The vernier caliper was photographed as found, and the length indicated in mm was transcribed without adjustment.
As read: 53.2 mm
